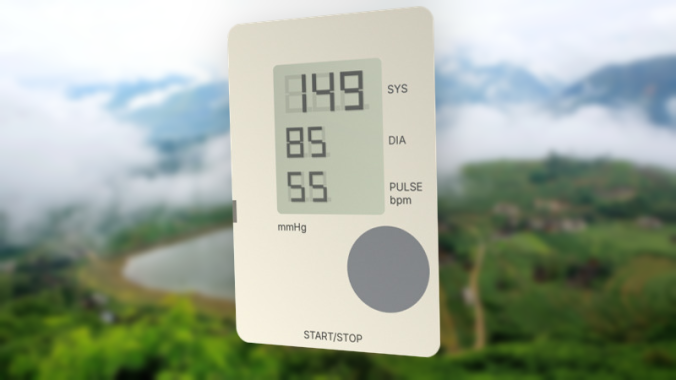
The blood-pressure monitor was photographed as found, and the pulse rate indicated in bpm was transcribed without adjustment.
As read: 55 bpm
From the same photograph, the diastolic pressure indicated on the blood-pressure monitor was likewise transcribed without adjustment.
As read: 85 mmHg
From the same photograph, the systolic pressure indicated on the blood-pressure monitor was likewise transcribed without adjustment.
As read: 149 mmHg
